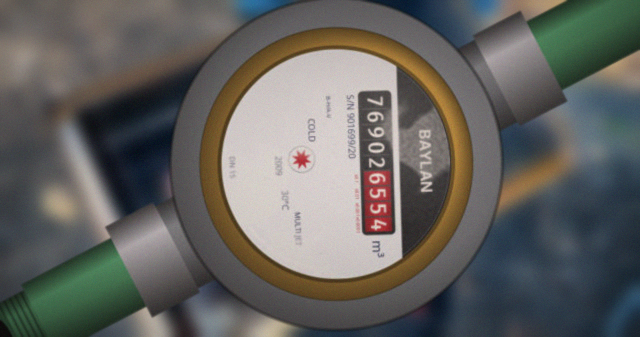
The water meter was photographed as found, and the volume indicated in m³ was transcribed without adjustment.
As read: 76902.6554 m³
